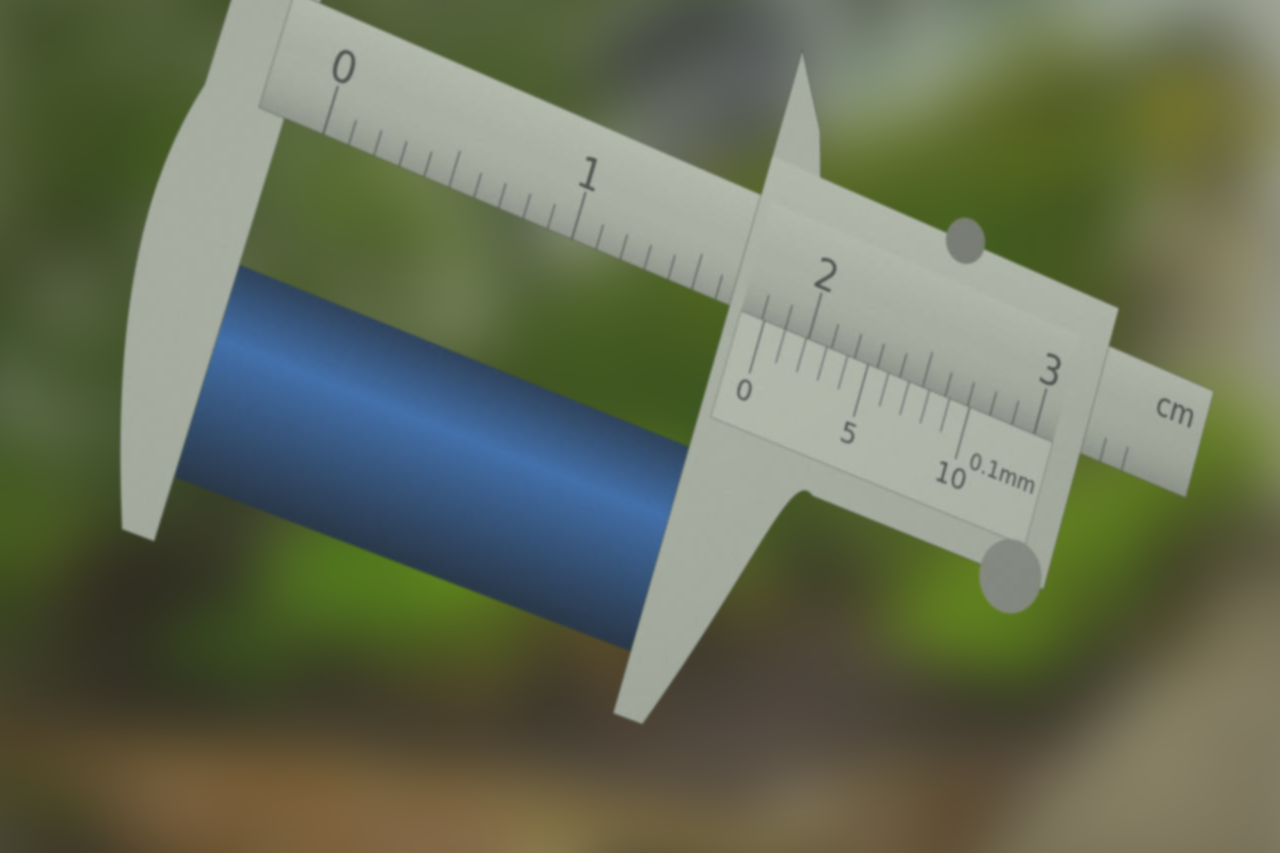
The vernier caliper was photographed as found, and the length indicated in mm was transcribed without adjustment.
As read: 18.1 mm
